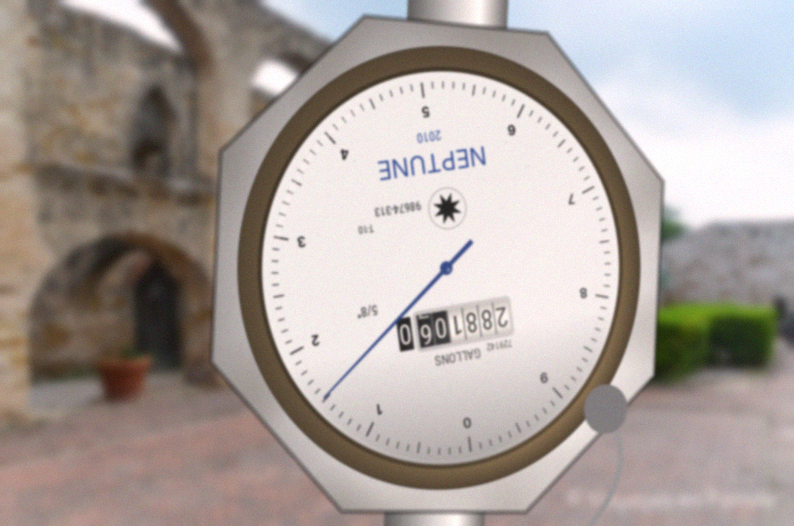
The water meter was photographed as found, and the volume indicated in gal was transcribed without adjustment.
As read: 2881061.5 gal
